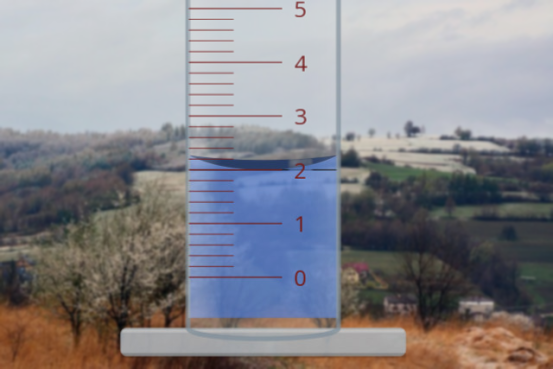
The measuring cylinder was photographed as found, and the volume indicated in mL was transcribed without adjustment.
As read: 2 mL
